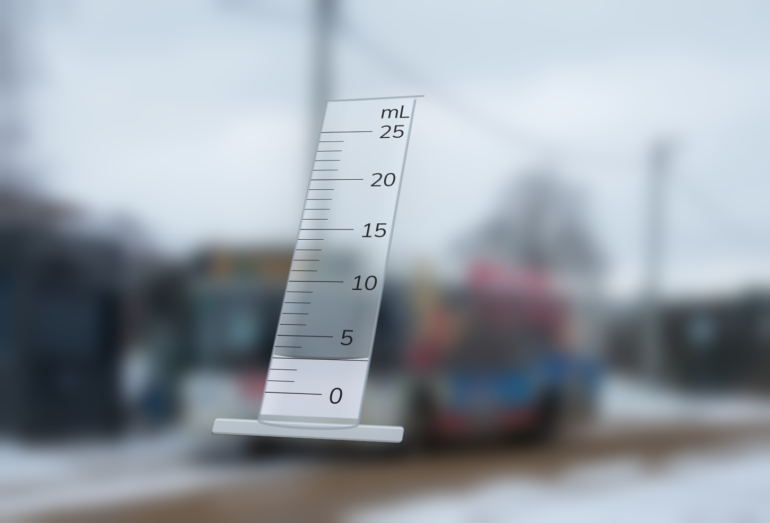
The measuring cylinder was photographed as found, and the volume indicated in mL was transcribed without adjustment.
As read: 3 mL
